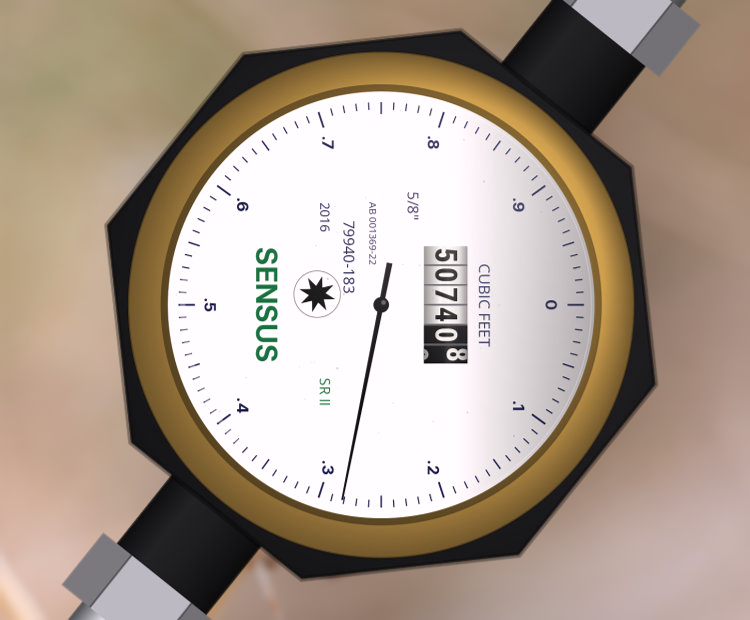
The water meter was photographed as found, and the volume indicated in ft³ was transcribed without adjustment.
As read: 507408.28 ft³
